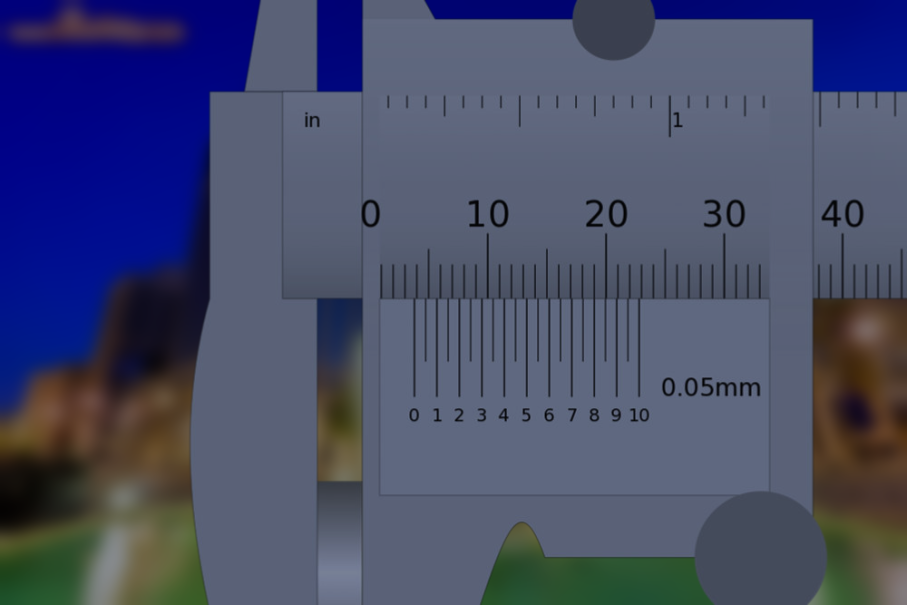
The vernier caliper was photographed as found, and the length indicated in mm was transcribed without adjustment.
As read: 3.8 mm
